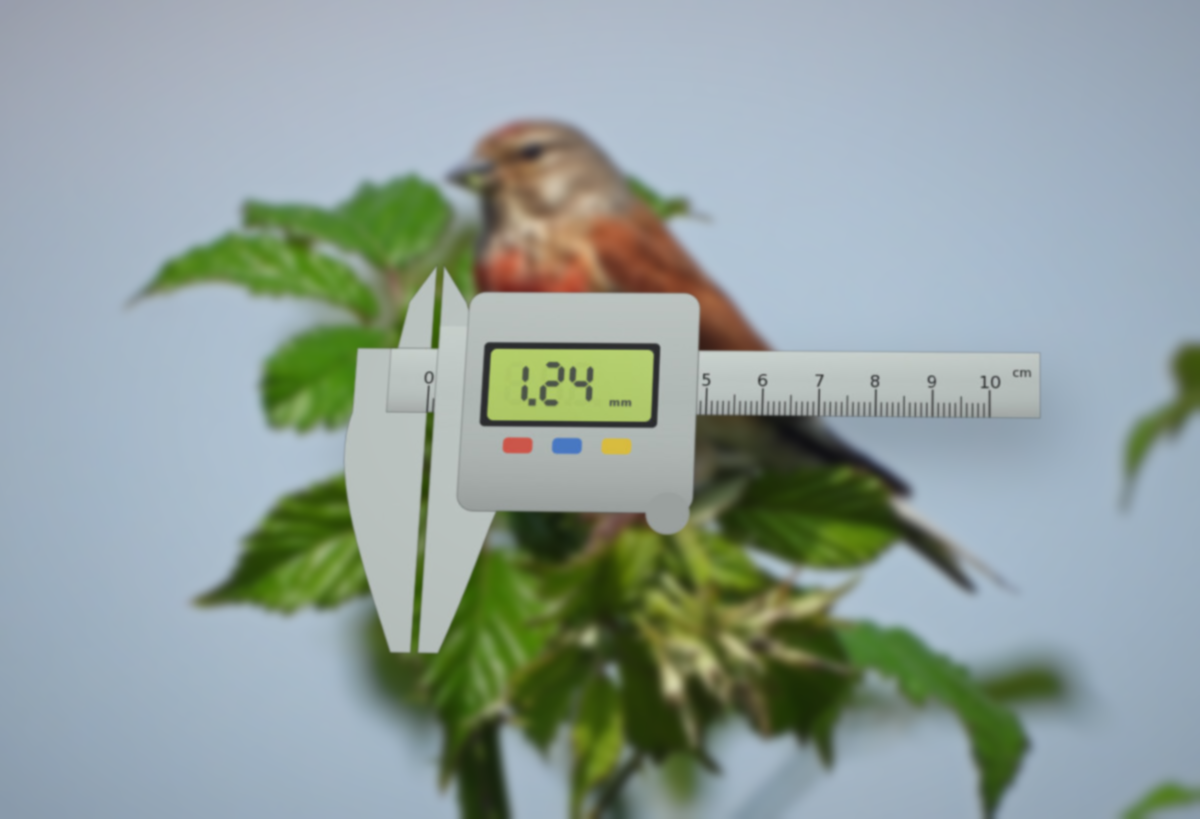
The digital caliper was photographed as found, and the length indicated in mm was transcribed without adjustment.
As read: 1.24 mm
